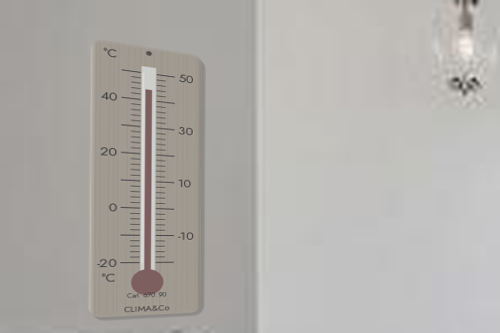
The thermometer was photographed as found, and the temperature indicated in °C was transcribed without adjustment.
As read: 44 °C
